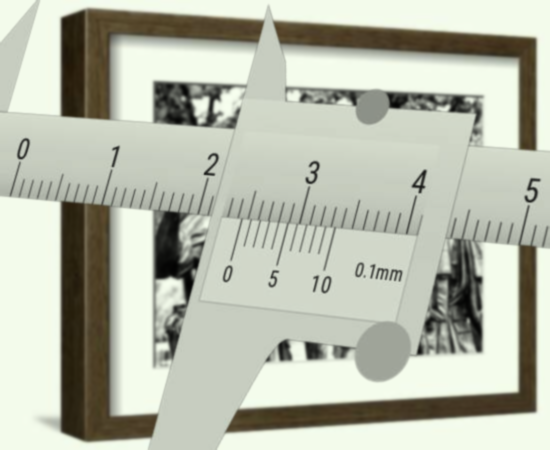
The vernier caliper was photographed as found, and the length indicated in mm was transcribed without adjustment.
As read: 24.4 mm
